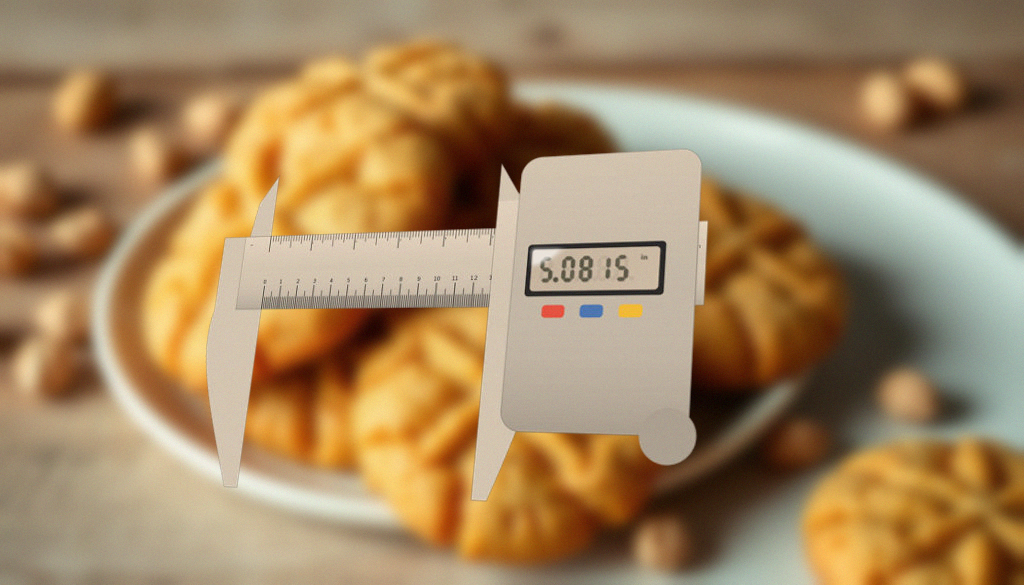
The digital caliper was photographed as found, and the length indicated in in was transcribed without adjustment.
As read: 5.0815 in
